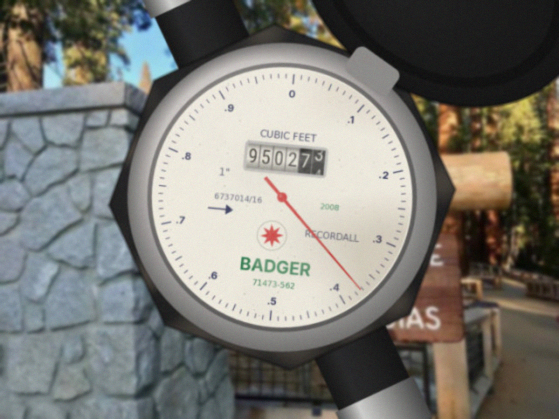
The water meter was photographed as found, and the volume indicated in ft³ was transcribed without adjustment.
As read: 950273.37 ft³
